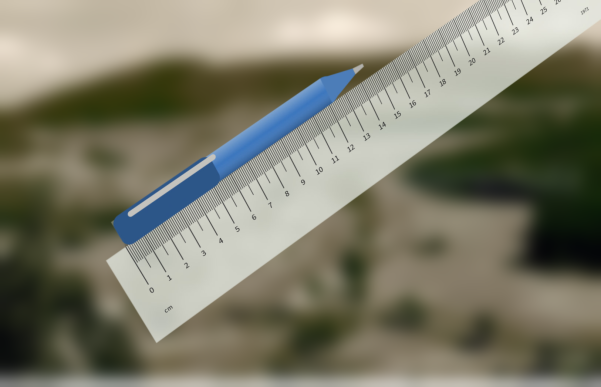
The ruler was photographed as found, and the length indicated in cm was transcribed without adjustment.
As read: 14.5 cm
